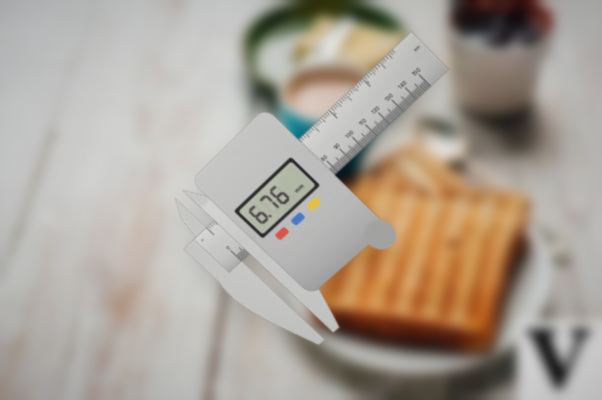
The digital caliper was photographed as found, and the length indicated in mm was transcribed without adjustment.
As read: 6.76 mm
